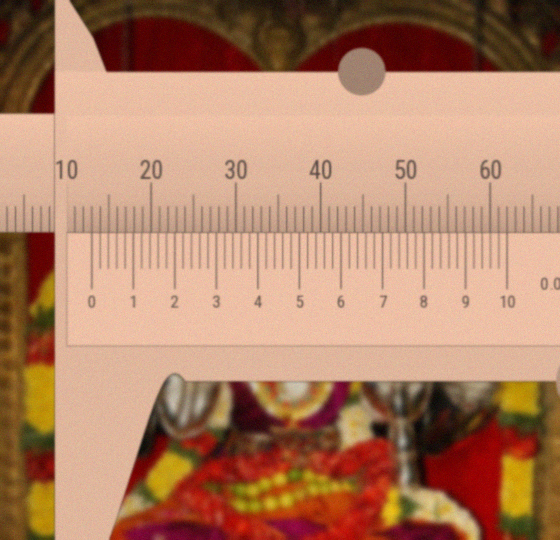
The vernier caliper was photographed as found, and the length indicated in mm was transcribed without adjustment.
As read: 13.0 mm
